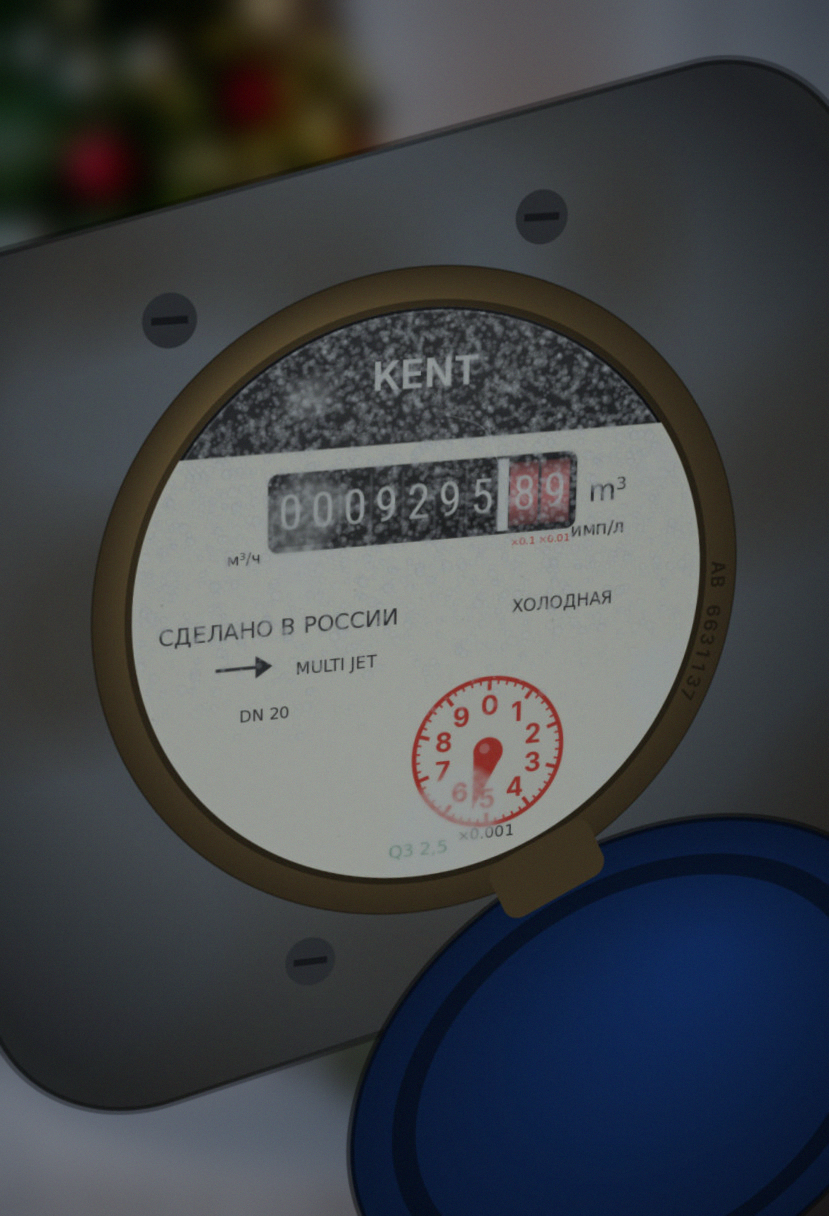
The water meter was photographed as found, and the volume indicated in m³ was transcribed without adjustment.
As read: 9295.895 m³
